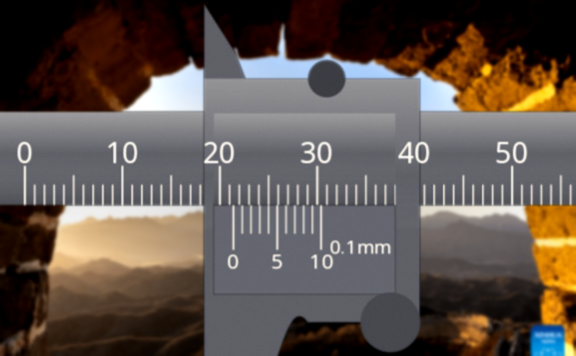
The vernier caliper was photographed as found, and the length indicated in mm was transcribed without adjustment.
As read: 21.4 mm
